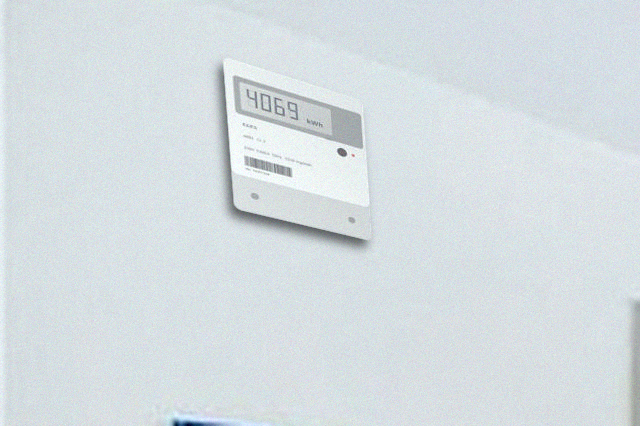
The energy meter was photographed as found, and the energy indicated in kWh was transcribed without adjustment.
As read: 4069 kWh
